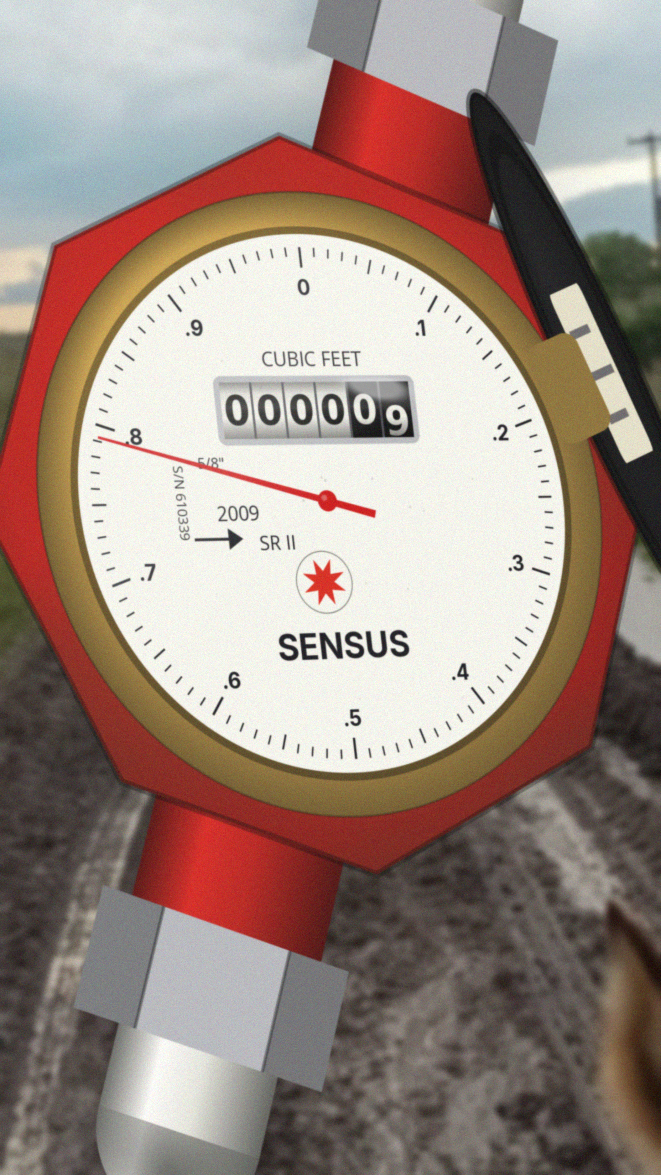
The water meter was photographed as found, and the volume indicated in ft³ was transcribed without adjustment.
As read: 8.79 ft³
